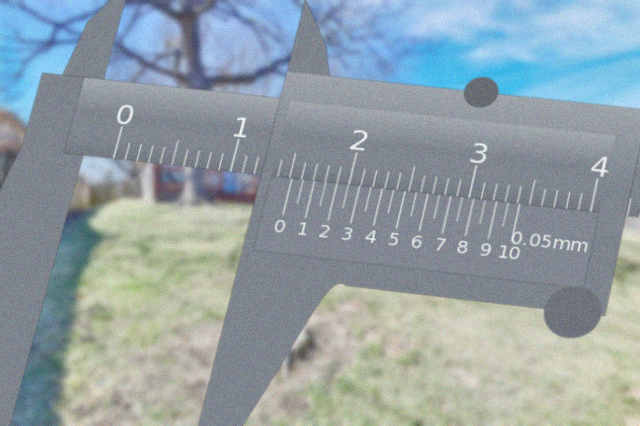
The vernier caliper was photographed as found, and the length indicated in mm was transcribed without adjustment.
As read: 15.2 mm
